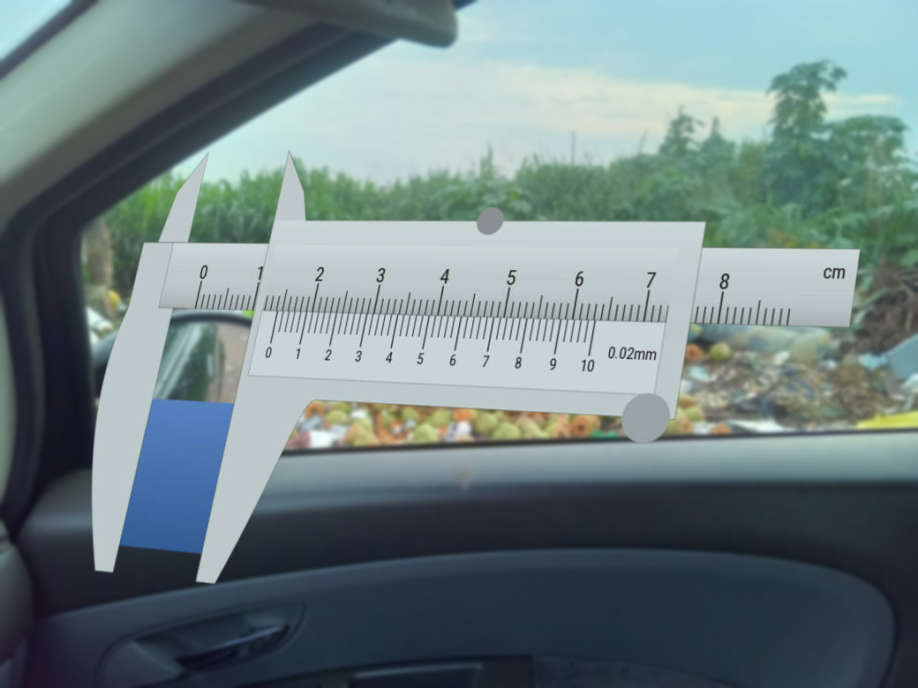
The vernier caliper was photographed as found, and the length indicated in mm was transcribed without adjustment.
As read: 14.2 mm
